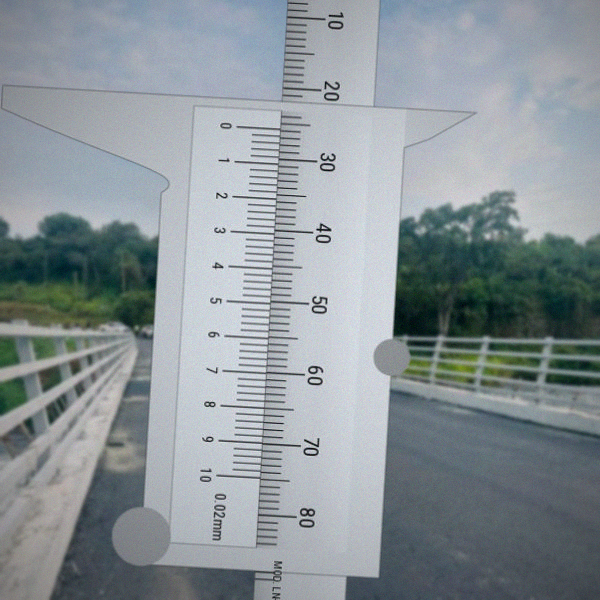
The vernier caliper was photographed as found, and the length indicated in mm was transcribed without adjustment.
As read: 25.8 mm
